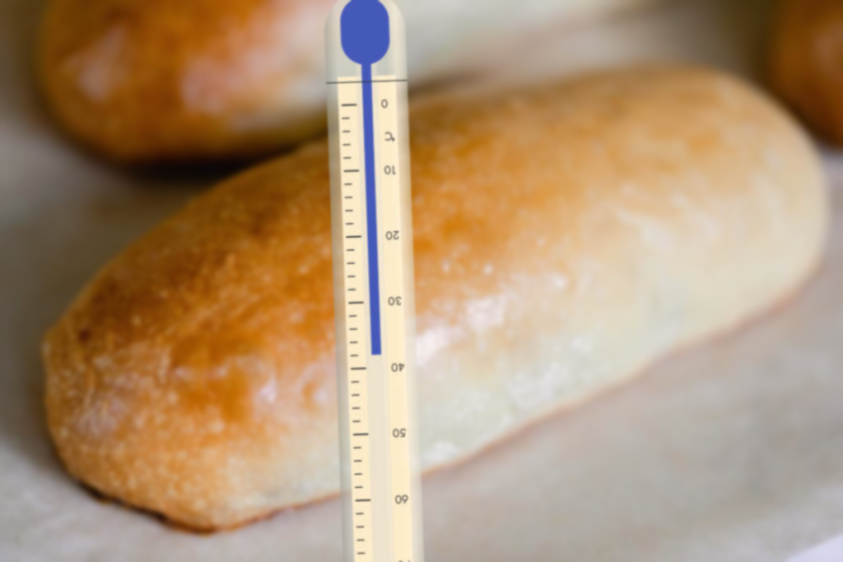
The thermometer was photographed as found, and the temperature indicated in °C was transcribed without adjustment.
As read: 38 °C
